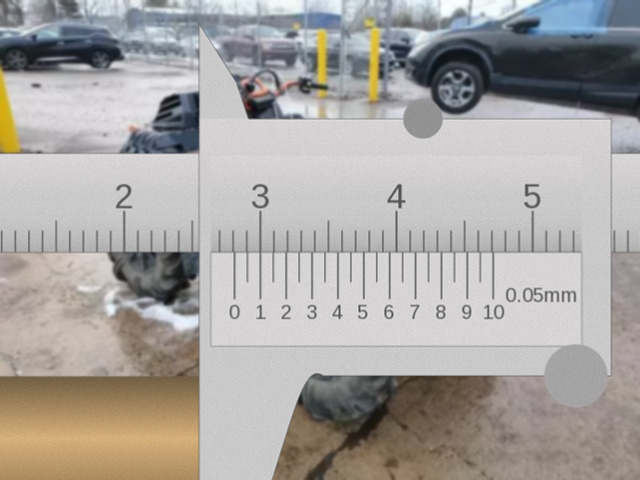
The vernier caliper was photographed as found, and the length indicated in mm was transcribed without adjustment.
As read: 28.1 mm
